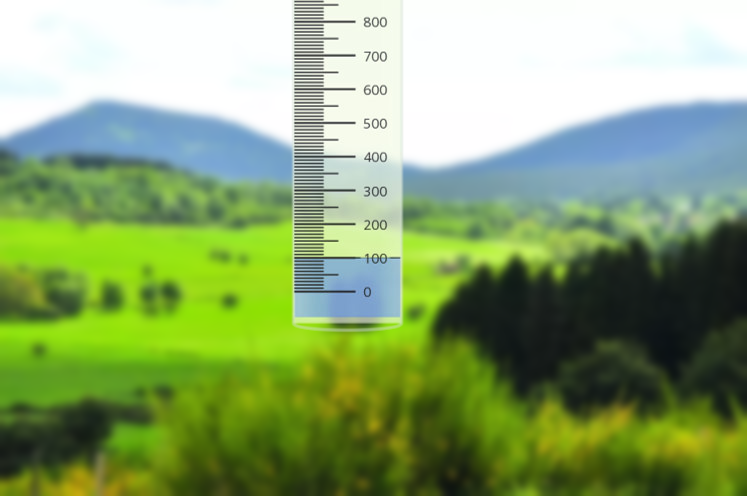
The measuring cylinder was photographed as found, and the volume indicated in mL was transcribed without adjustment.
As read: 100 mL
